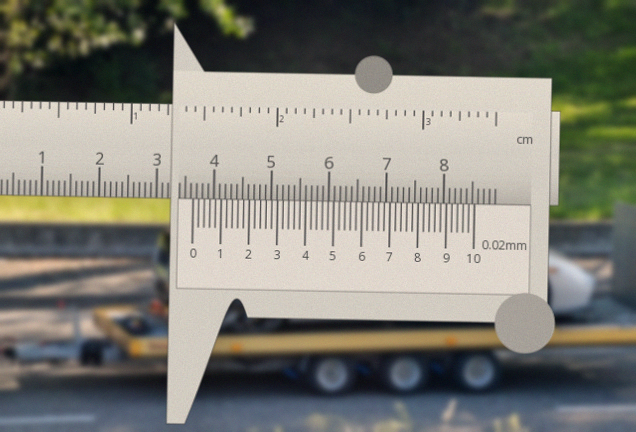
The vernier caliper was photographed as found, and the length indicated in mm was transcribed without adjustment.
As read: 36.4 mm
